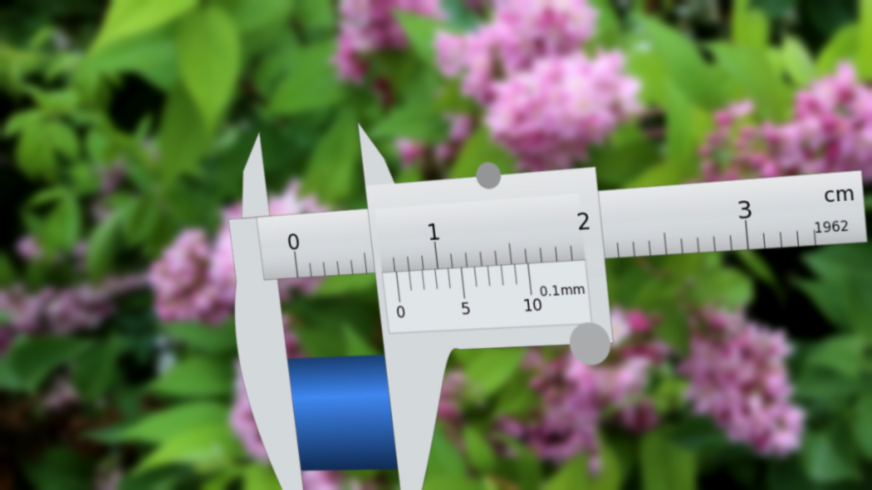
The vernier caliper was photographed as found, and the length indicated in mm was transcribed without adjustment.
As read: 7.1 mm
